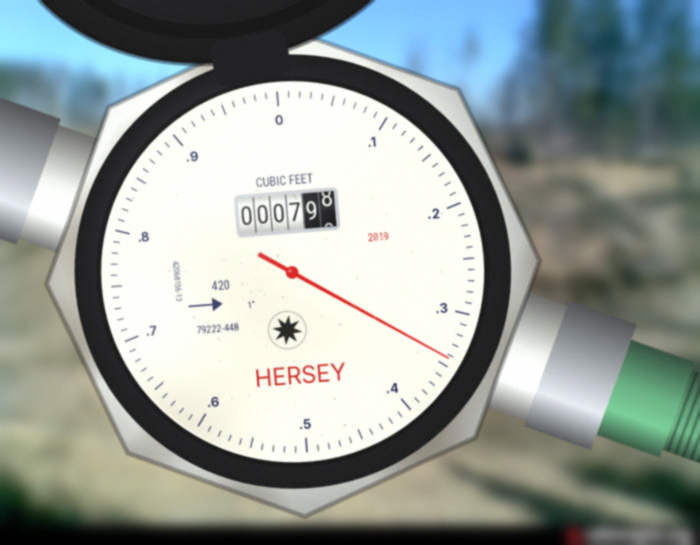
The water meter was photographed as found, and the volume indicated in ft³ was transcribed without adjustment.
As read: 798.34 ft³
